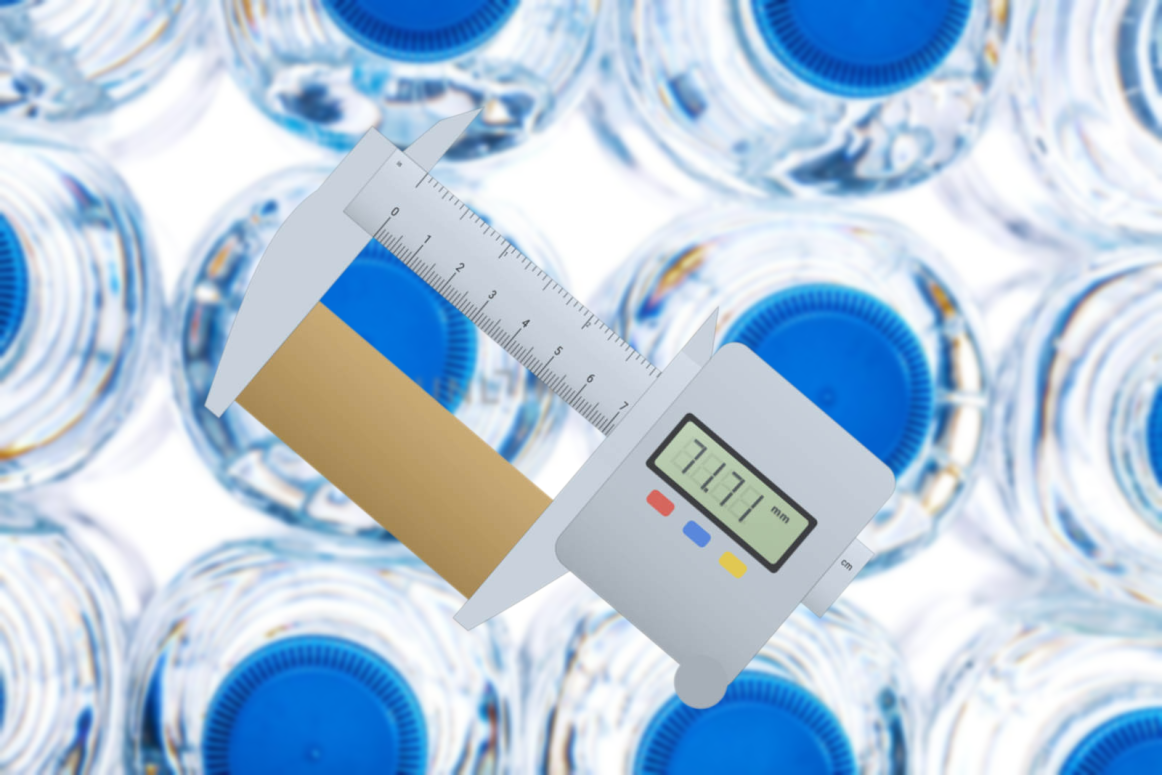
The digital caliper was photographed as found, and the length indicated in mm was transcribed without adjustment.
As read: 71.71 mm
